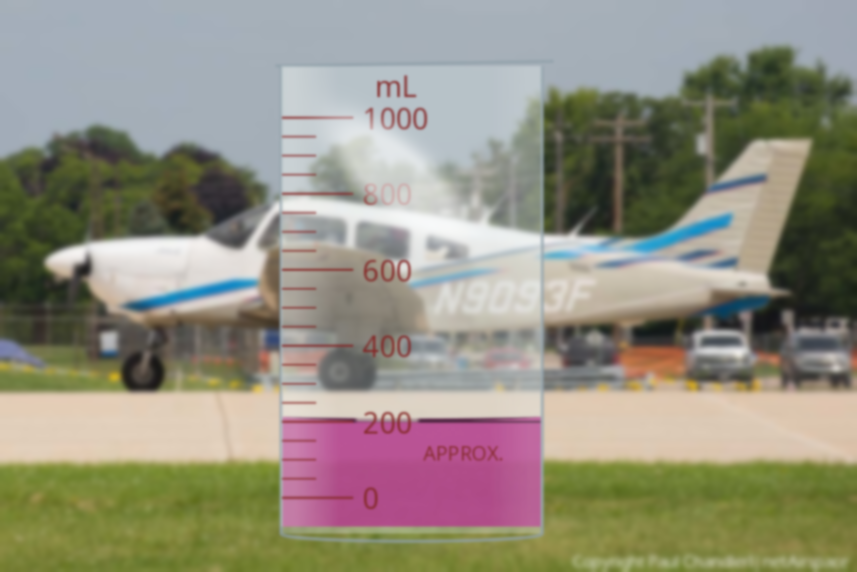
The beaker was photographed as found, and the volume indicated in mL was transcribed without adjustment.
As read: 200 mL
